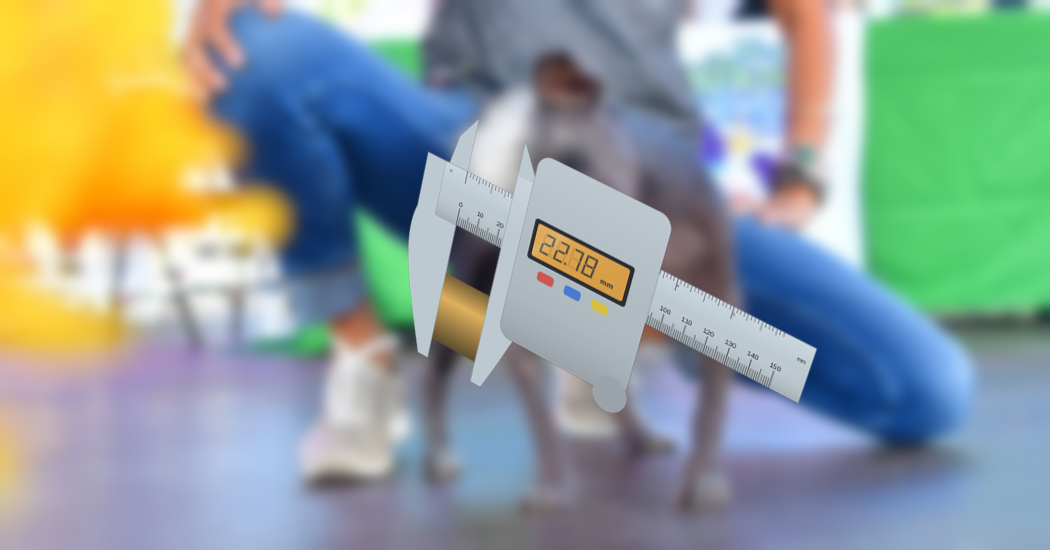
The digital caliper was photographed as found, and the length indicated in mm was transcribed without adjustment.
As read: 22.78 mm
